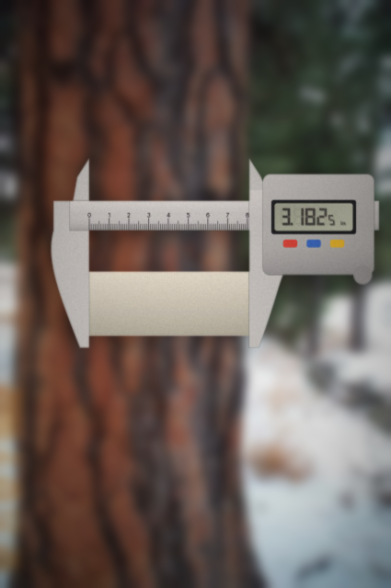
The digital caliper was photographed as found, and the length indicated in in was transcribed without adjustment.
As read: 3.1825 in
